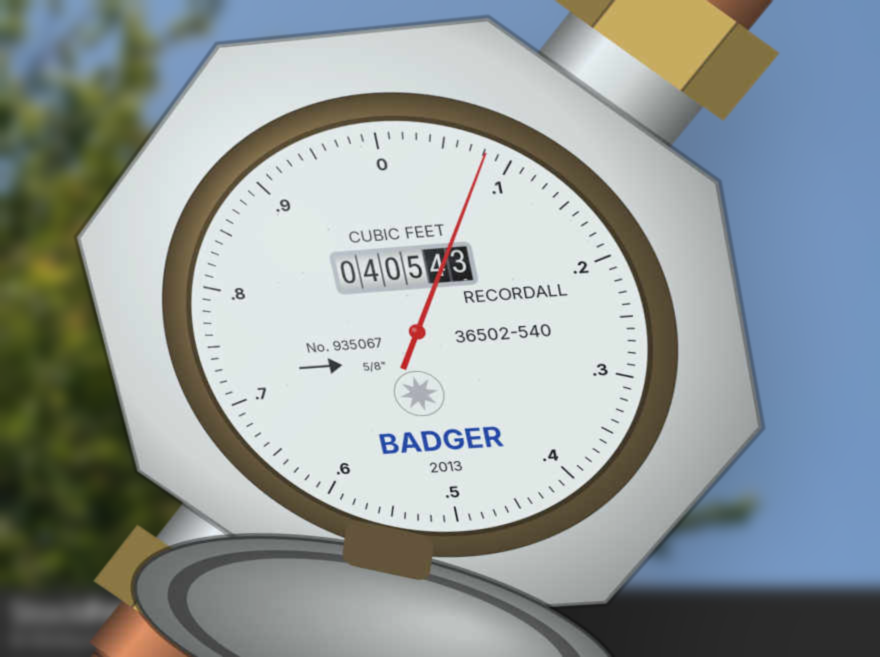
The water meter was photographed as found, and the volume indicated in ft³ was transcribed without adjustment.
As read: 40543.08 ft³
